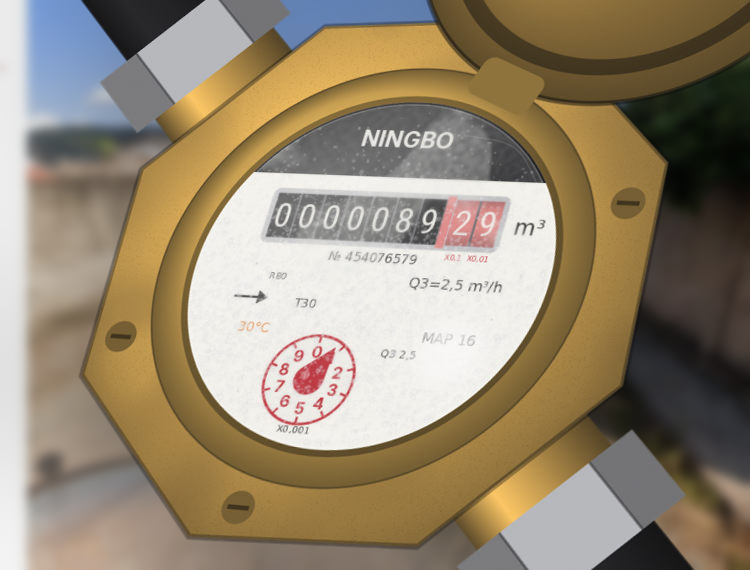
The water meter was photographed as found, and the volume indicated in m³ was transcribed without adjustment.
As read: 89.290 m³
